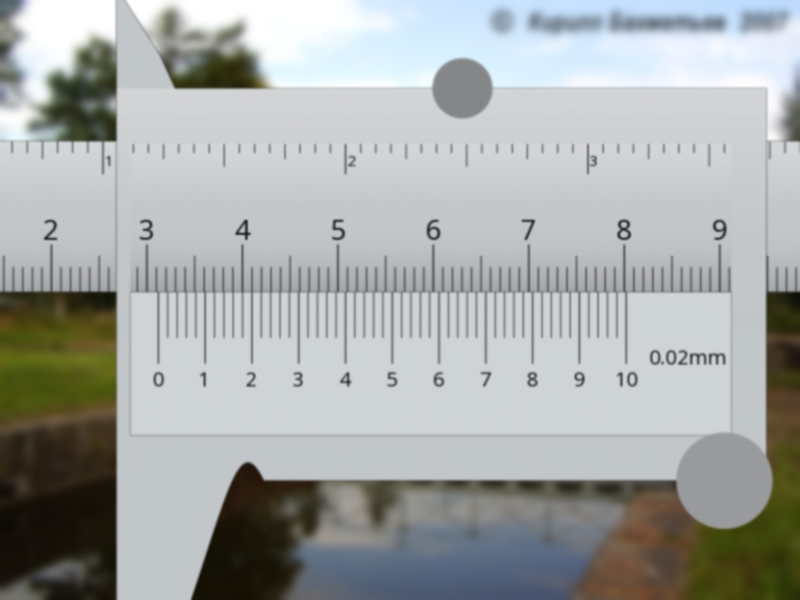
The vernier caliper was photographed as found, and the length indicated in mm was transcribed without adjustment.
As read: 31.2 mm
